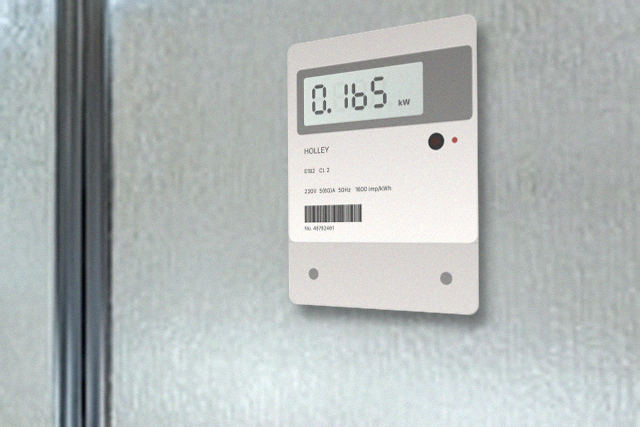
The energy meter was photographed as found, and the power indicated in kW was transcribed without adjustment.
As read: 0.165 kW
